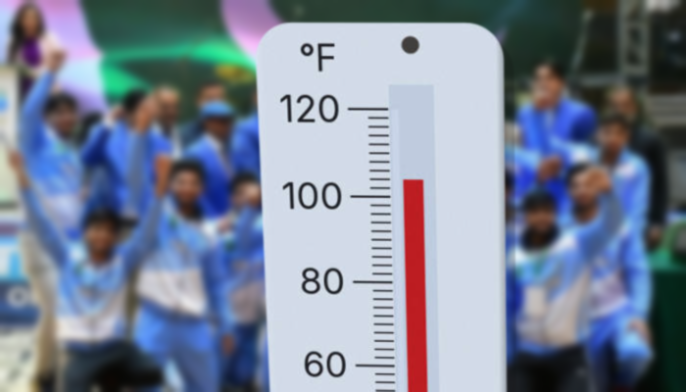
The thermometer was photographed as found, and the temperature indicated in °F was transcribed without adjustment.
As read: 104 °F
